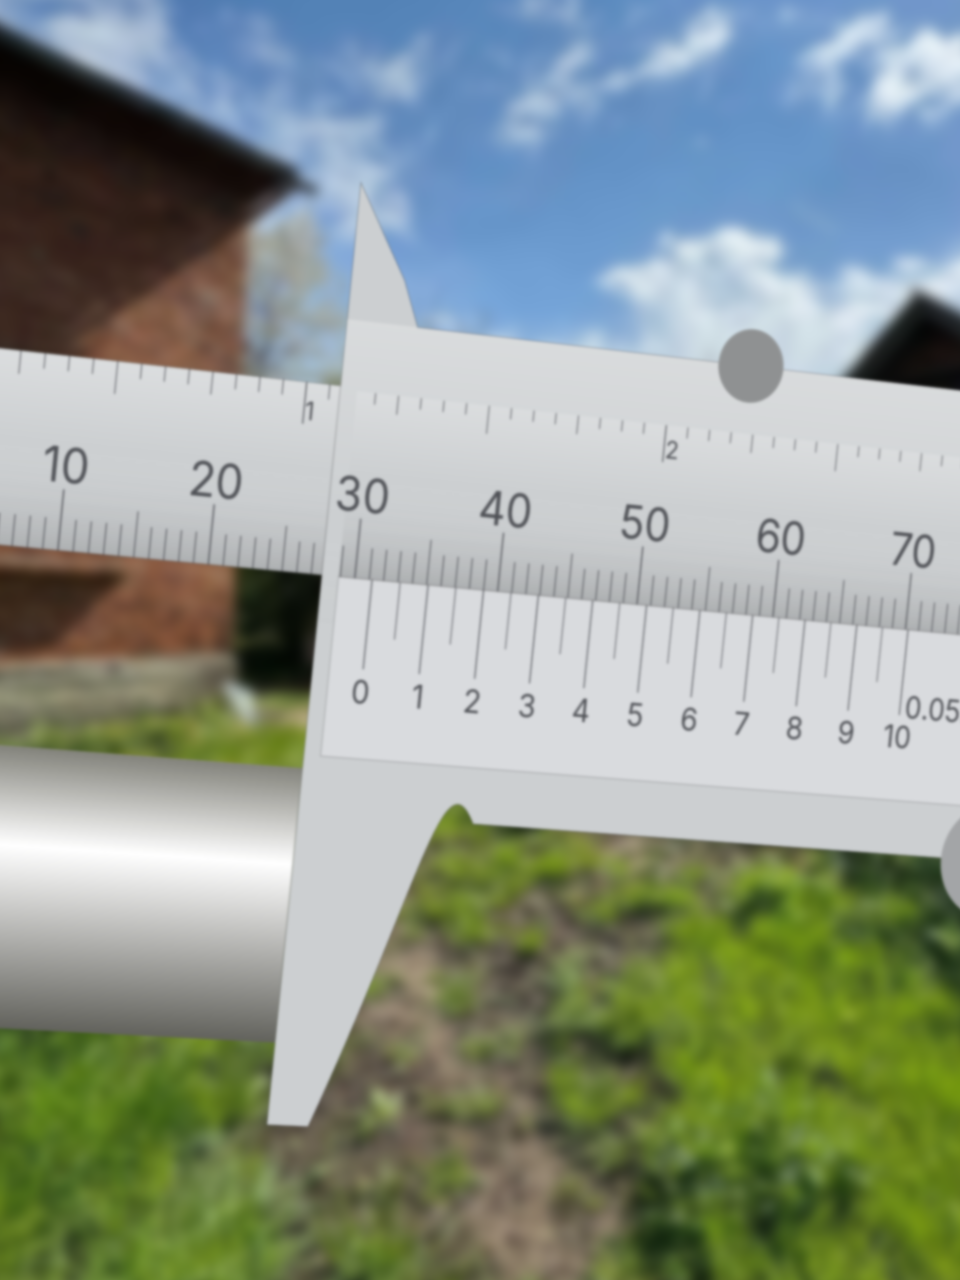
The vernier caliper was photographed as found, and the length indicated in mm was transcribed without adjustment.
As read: 31.2 mm
